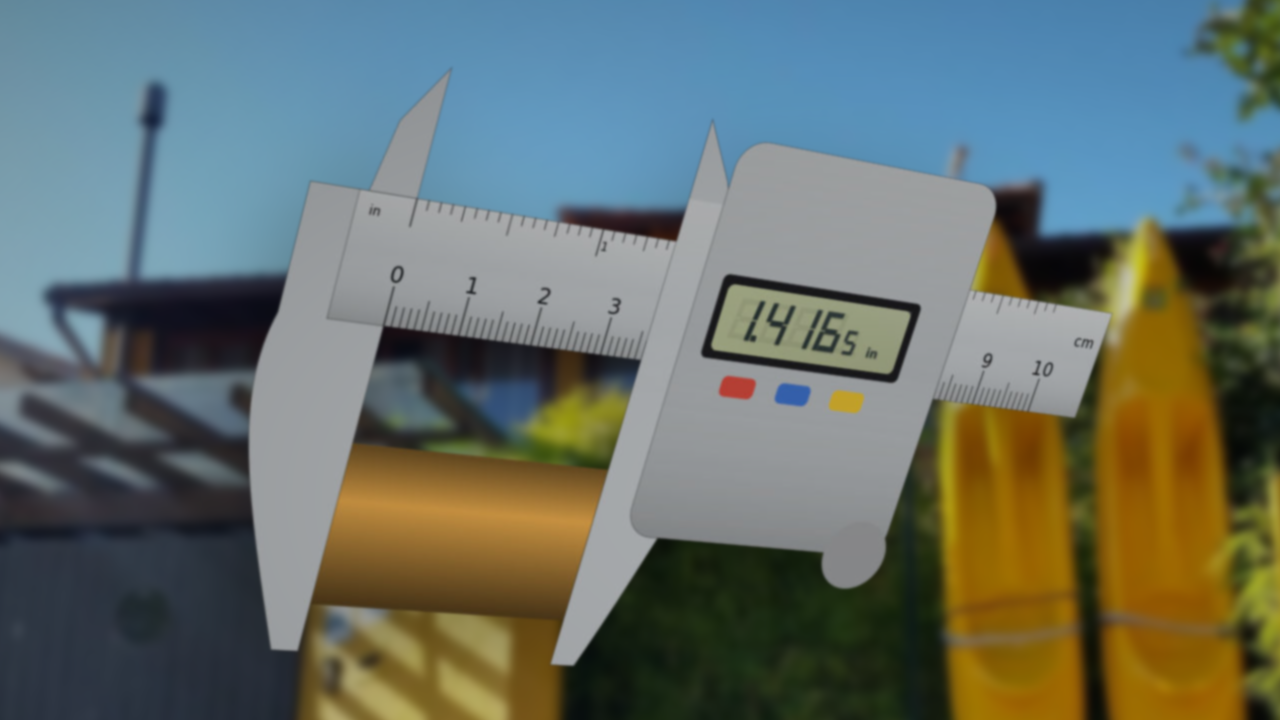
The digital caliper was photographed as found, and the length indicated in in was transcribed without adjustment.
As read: 1.4165 in
